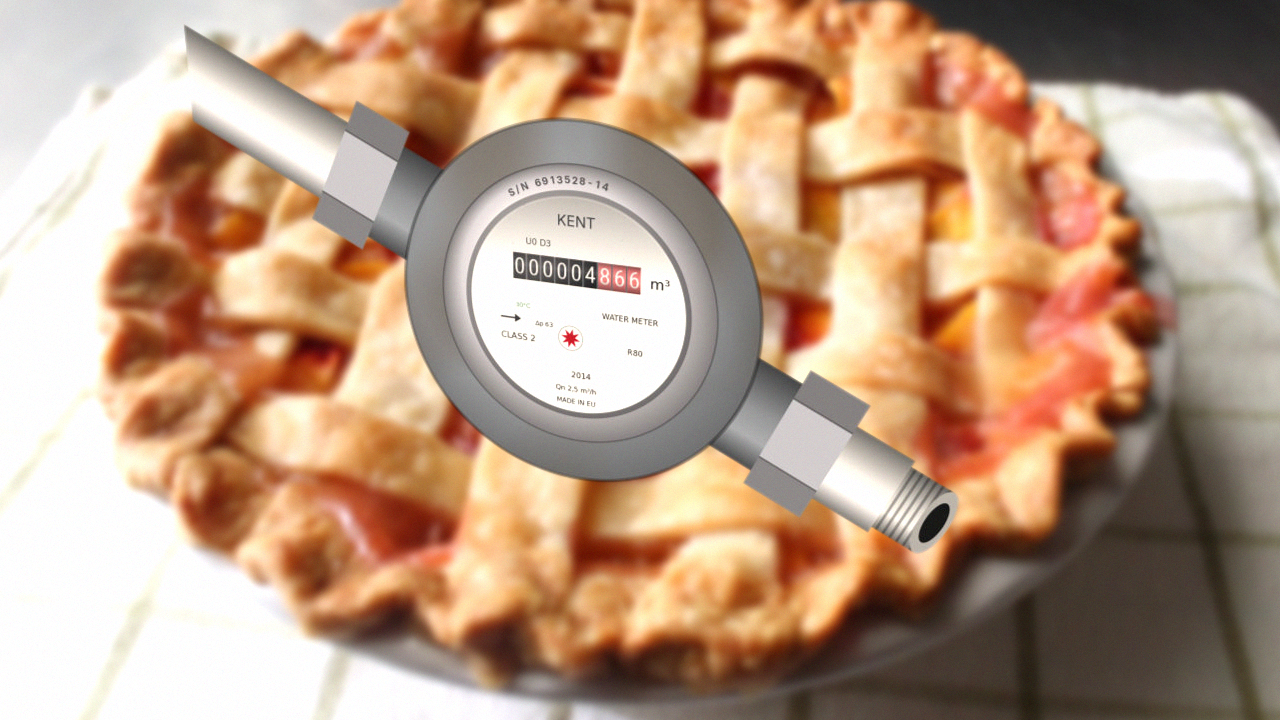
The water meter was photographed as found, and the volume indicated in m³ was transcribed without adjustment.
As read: 4.866 m³
